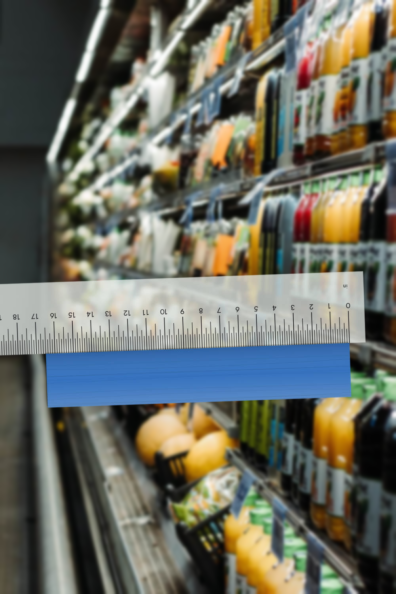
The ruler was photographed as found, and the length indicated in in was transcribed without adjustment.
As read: 16.5 in
